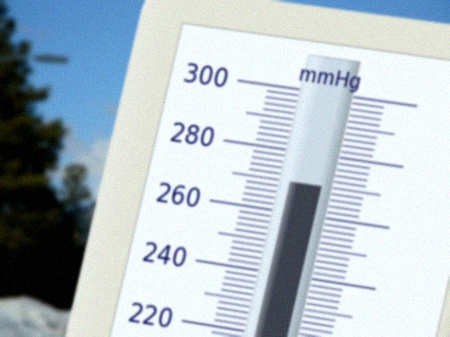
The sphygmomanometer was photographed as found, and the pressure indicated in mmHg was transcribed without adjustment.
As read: 270 mmHg
